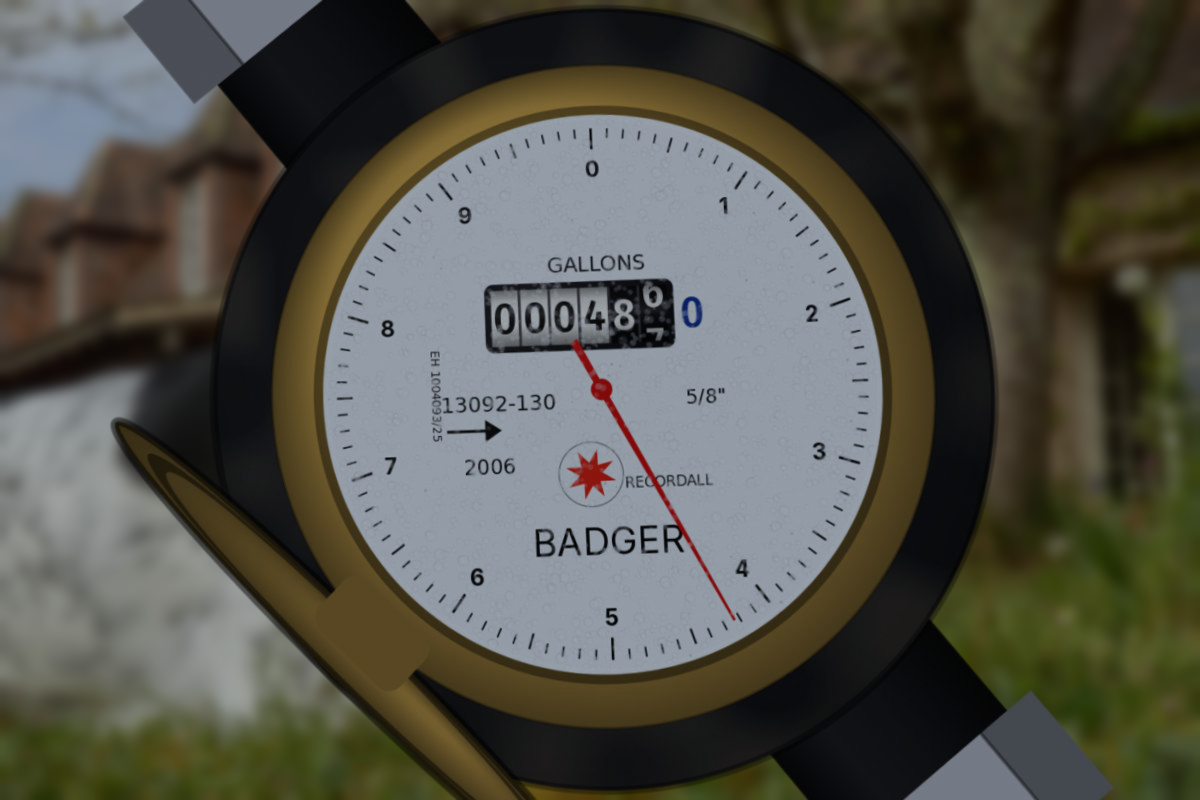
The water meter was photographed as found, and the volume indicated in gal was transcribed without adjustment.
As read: 4864.2 gal
